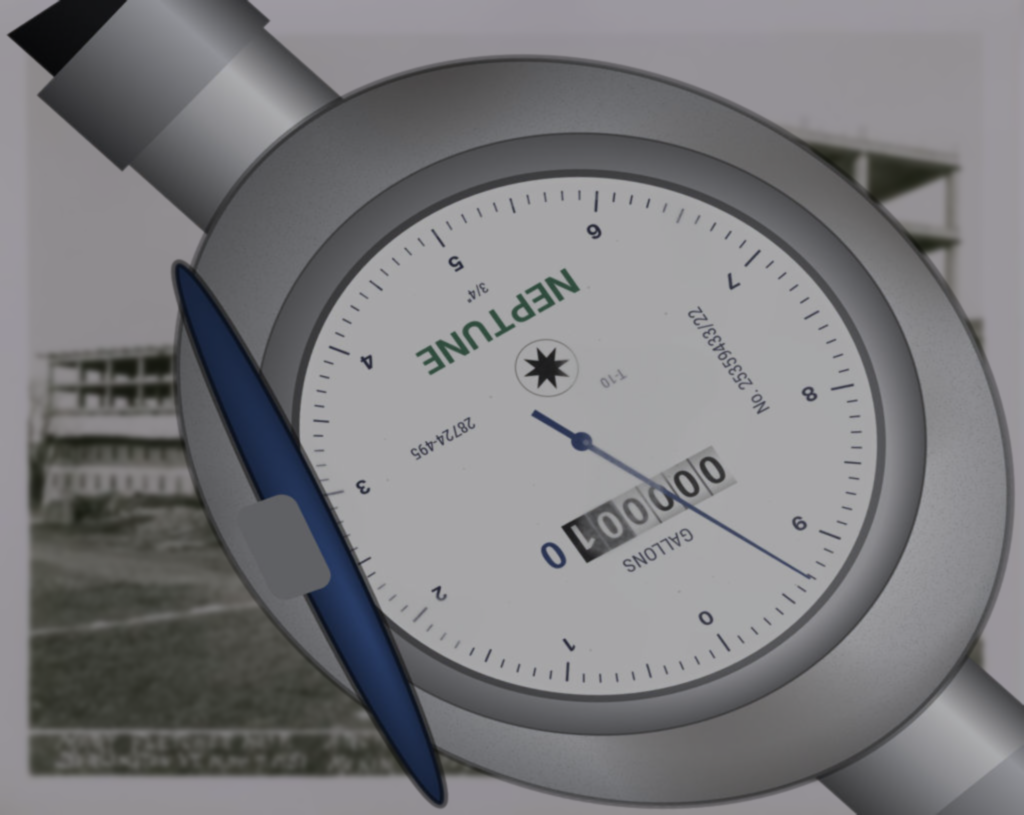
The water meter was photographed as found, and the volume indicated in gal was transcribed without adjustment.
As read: 9.3 gal
